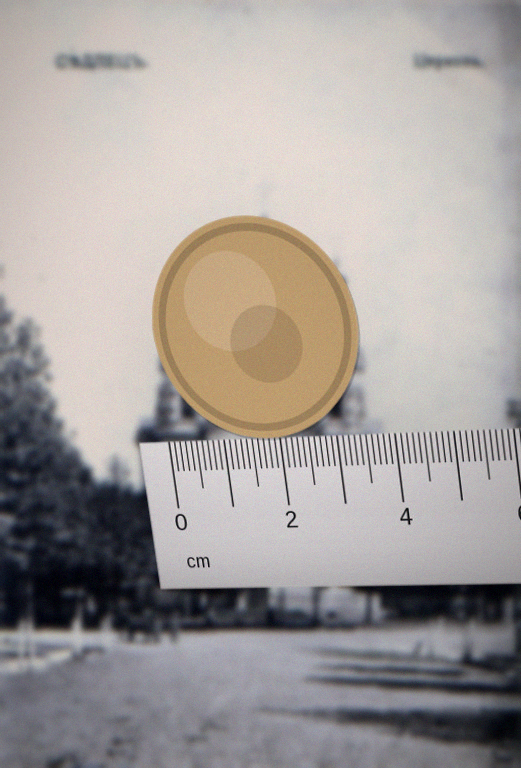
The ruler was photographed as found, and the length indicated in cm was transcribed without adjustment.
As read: 3.6 cm
